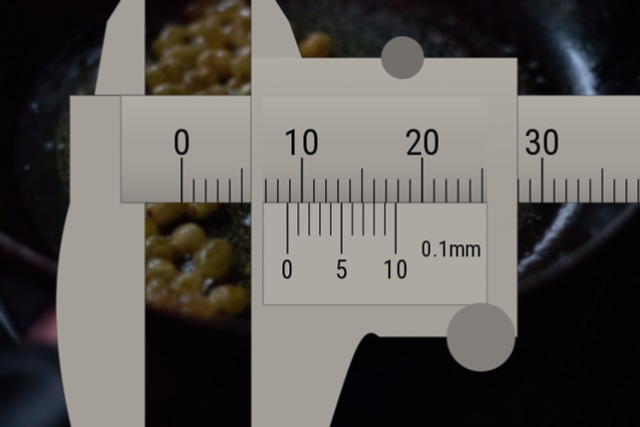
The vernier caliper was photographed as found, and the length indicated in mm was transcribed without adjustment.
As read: 8.8 mm
